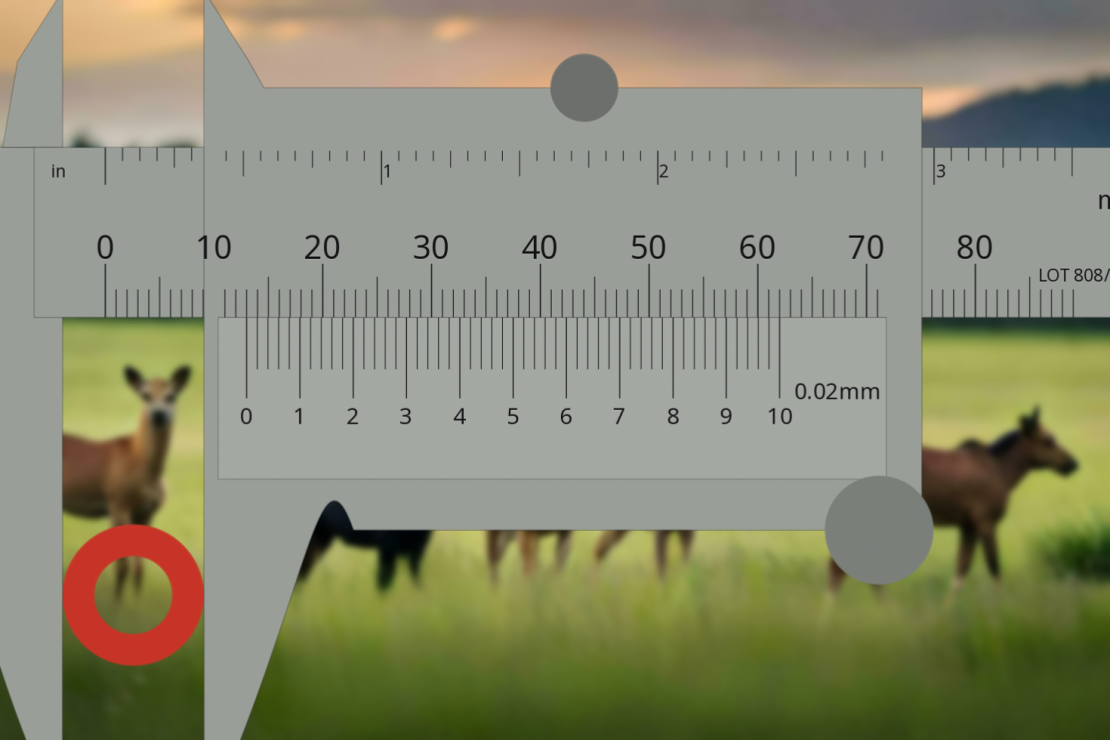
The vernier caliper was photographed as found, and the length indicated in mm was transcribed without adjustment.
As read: 13.0 mm
